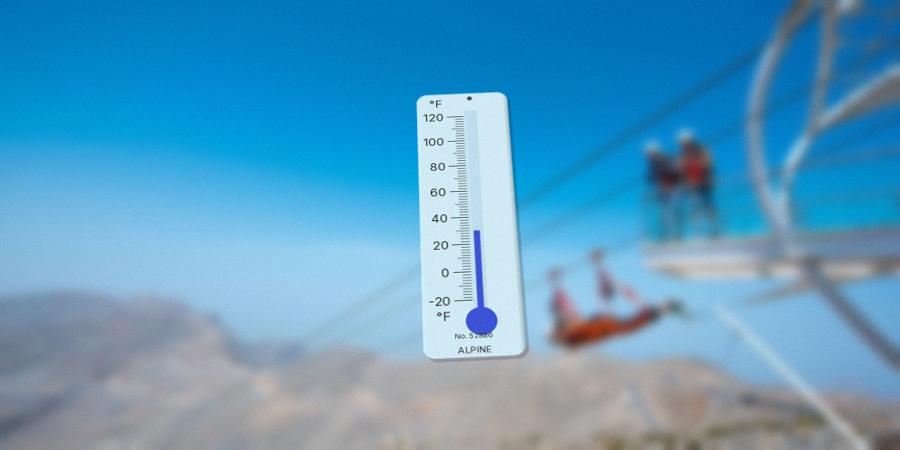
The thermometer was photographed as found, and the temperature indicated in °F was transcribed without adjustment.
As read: 30 °F
